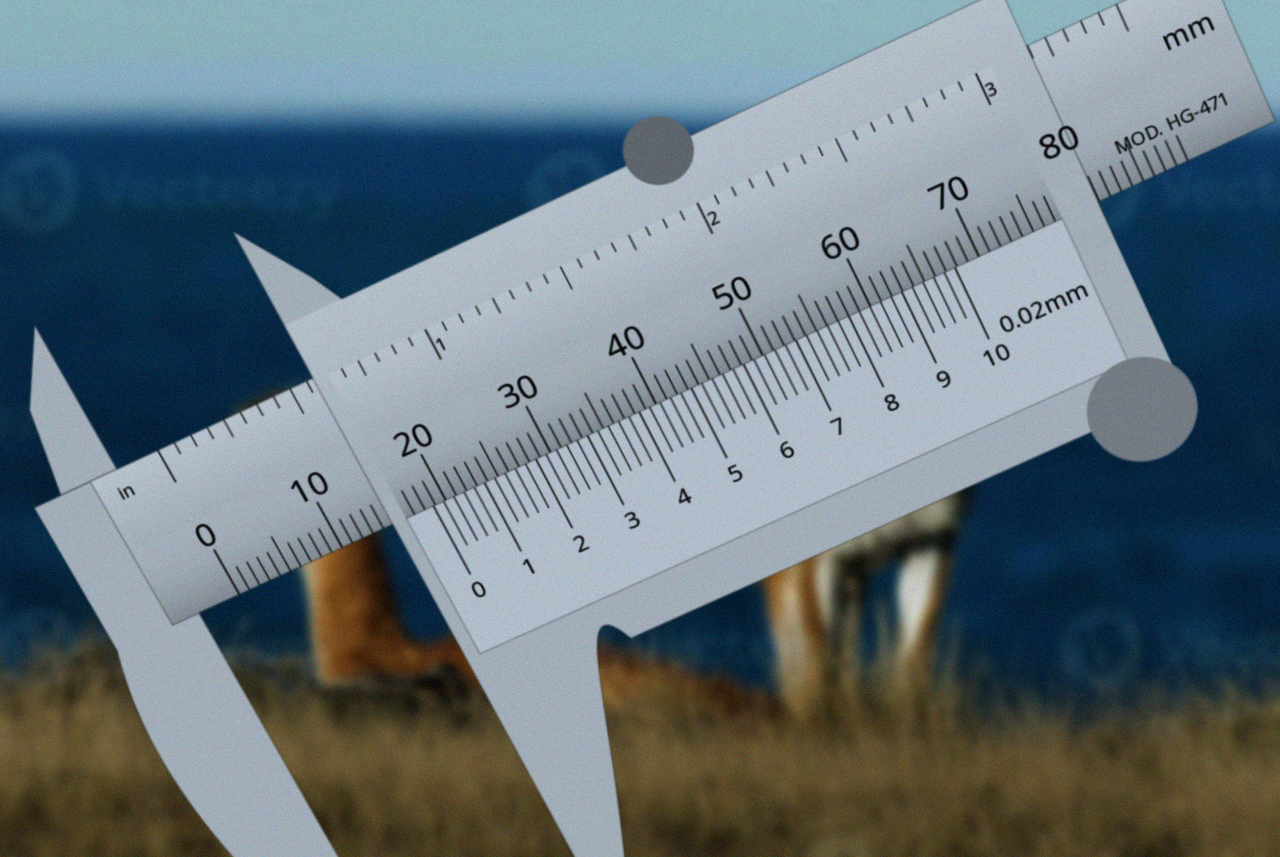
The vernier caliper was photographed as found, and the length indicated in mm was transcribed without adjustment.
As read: 18.8 mm
